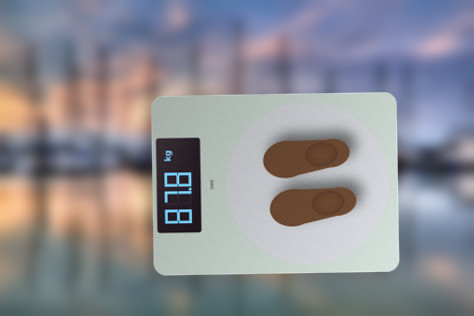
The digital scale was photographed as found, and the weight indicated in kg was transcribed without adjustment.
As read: 87.8 kg
